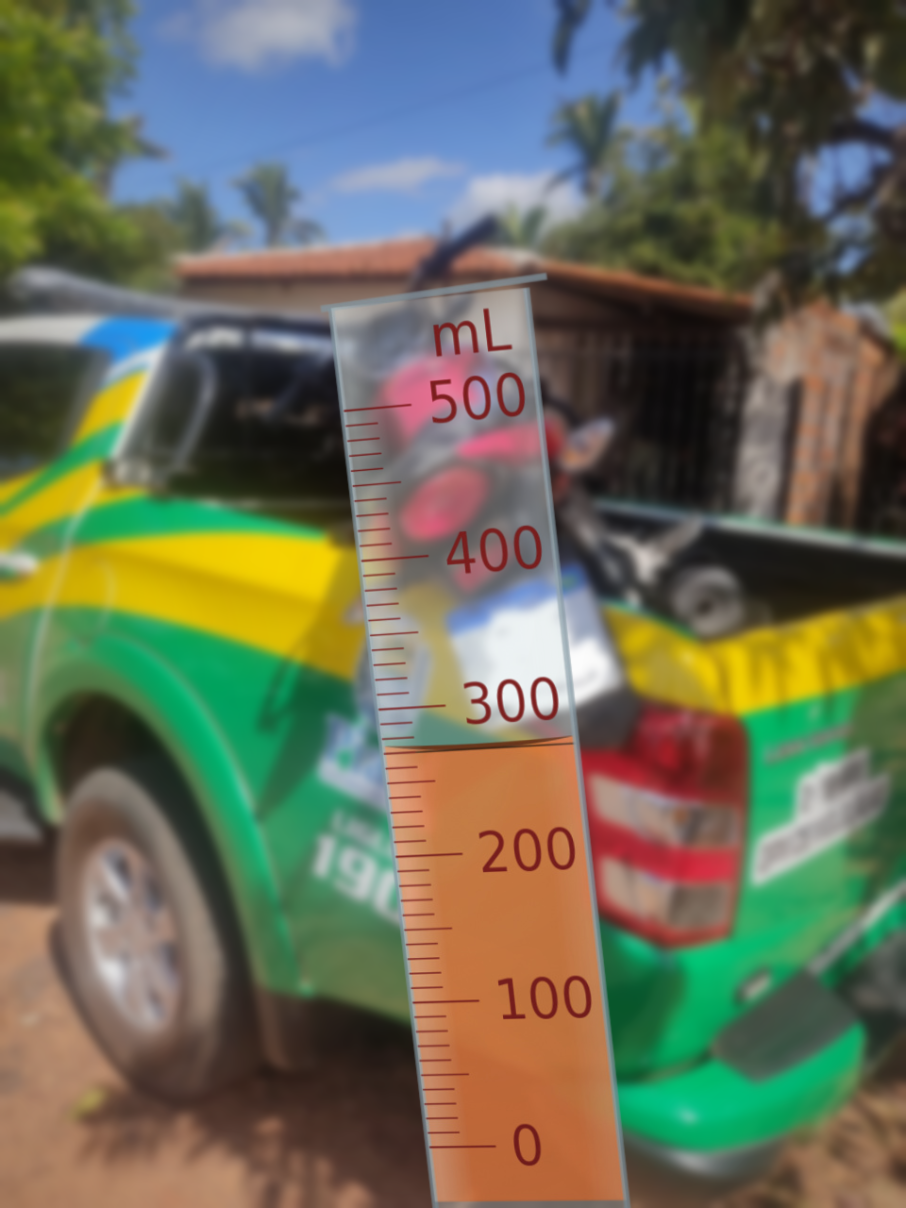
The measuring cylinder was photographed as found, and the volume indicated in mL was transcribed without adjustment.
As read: 270 mL
